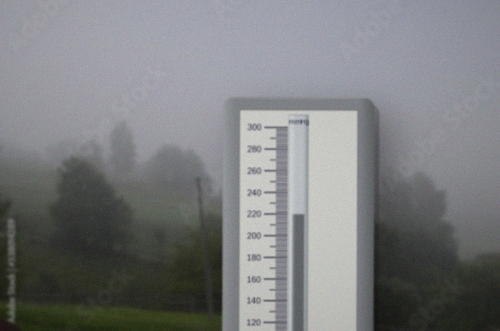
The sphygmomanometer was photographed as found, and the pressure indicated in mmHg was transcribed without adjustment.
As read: 220 mmHg
